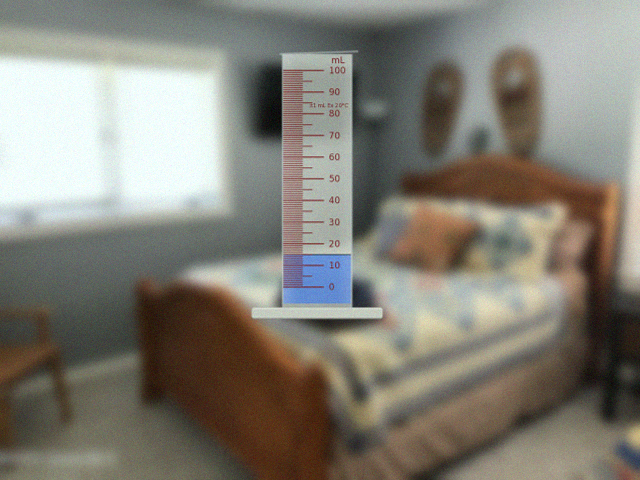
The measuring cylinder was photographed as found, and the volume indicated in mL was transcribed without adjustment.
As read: 15 mL
